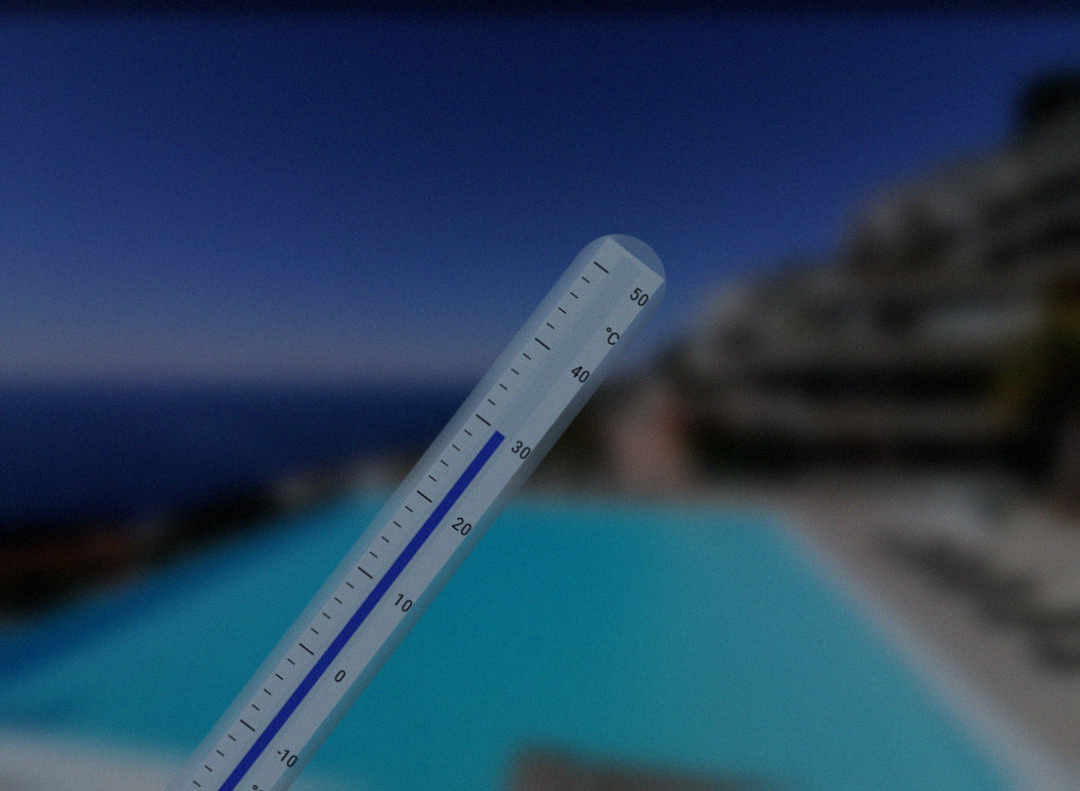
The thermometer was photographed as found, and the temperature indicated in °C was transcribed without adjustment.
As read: 30 °C
